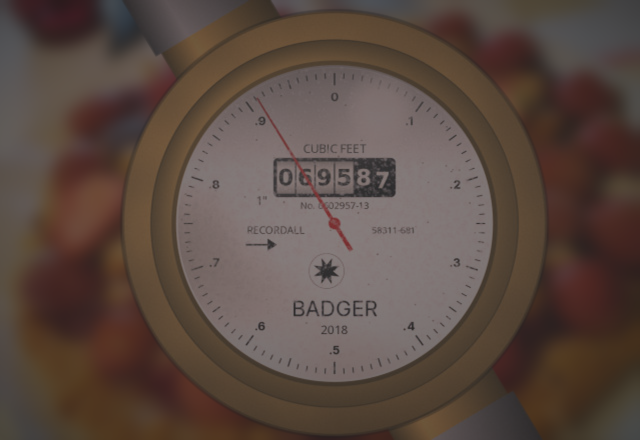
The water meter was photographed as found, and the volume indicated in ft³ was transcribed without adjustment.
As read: 69586.91 ft³
